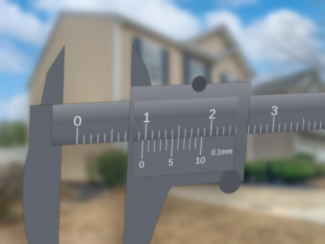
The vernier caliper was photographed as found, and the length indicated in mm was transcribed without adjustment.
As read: 9.6 mm
